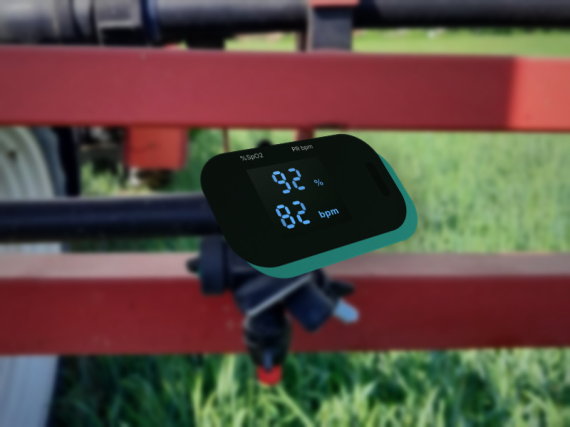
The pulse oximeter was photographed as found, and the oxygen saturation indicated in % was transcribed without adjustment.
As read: 92 %
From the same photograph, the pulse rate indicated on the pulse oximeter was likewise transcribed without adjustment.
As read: 82 bpm
